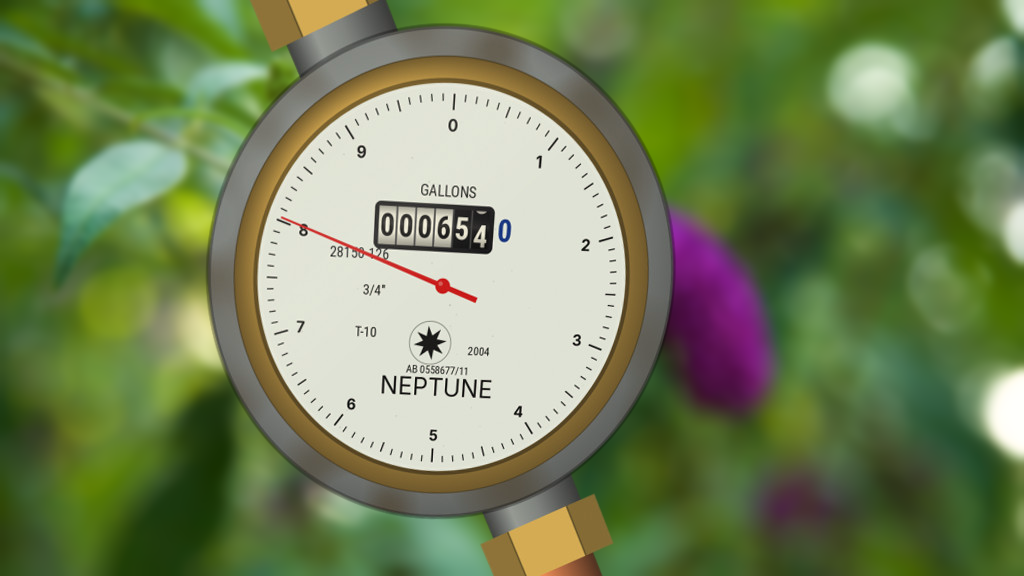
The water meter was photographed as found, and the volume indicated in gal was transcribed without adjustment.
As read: 6538.0 gal
